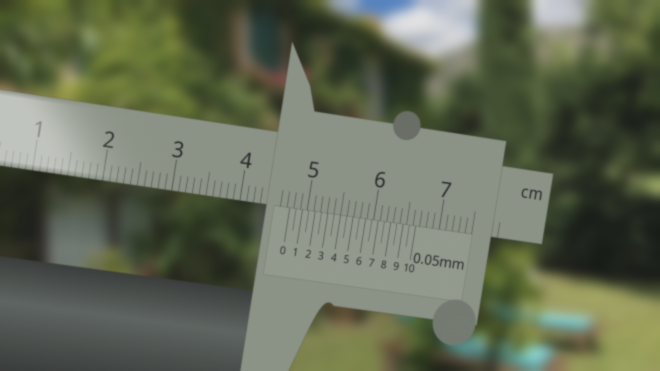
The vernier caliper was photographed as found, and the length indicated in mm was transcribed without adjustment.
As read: 47.4 mm
